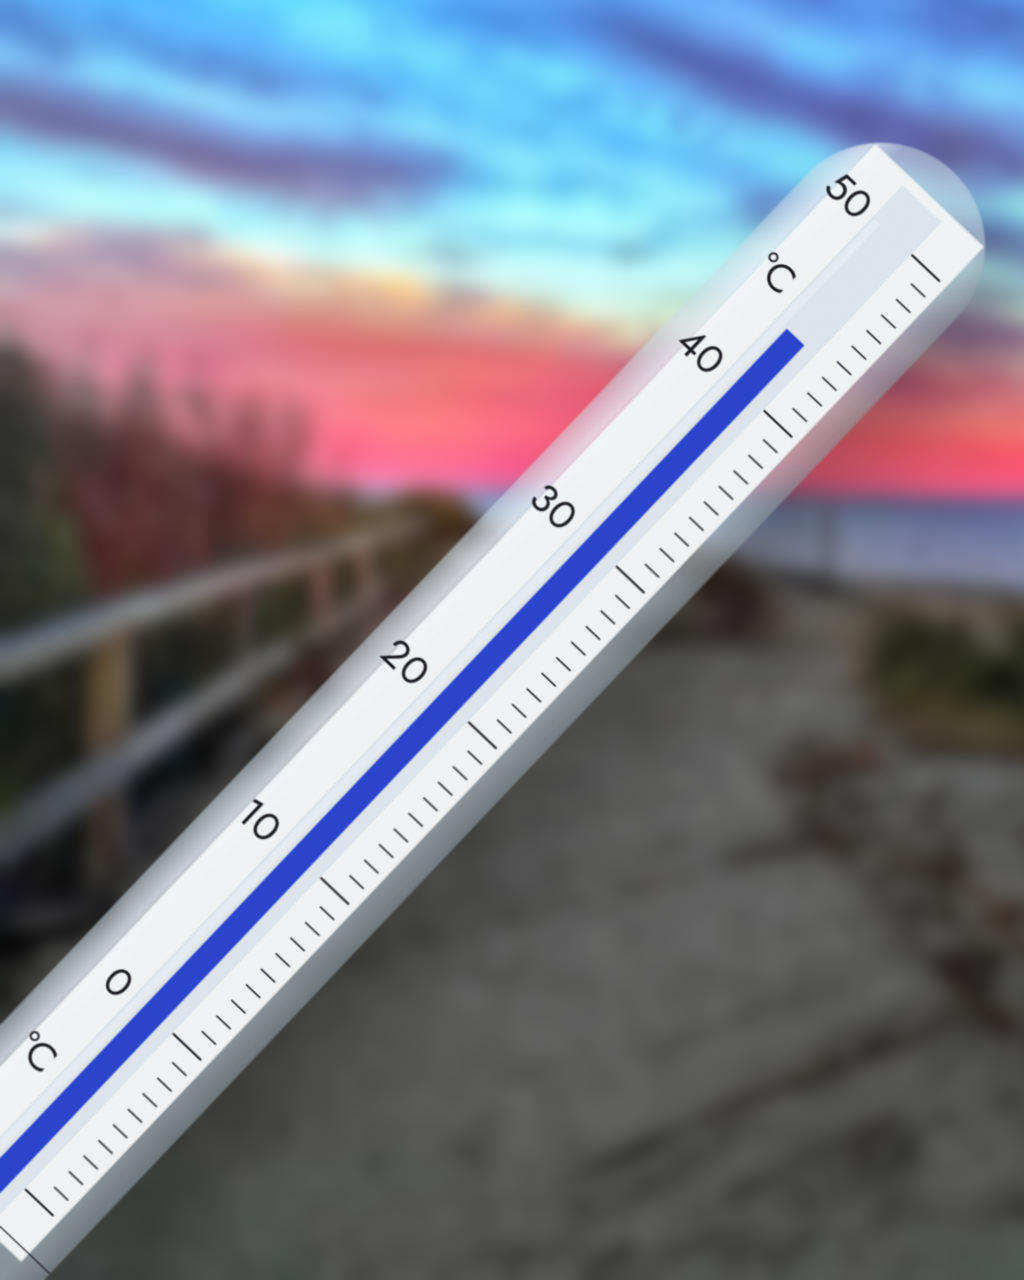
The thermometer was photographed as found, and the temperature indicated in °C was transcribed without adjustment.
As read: 43.5 °C
